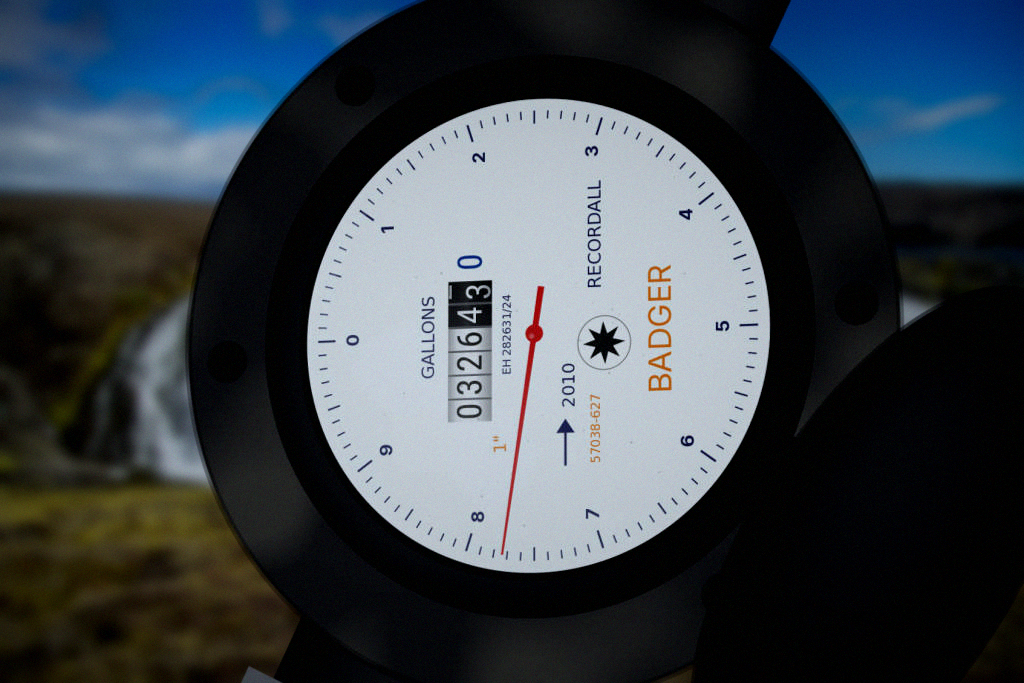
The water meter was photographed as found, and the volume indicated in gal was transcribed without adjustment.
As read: 326427.7 gal
